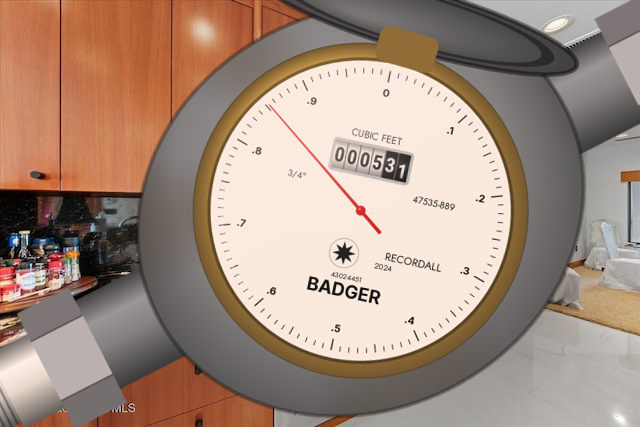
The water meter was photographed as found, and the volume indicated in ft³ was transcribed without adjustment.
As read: 530.85 ft³
